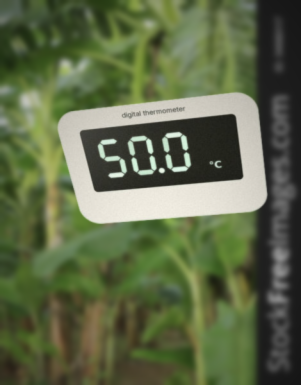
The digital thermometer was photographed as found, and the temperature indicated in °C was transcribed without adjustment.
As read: 50.0 °C
